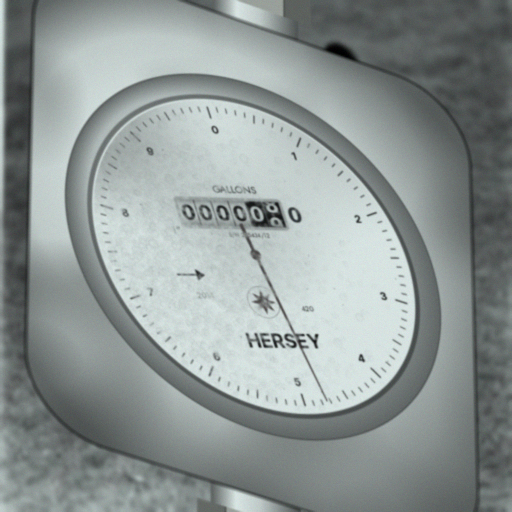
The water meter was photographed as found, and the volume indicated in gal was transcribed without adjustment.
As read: 84.7 gal
